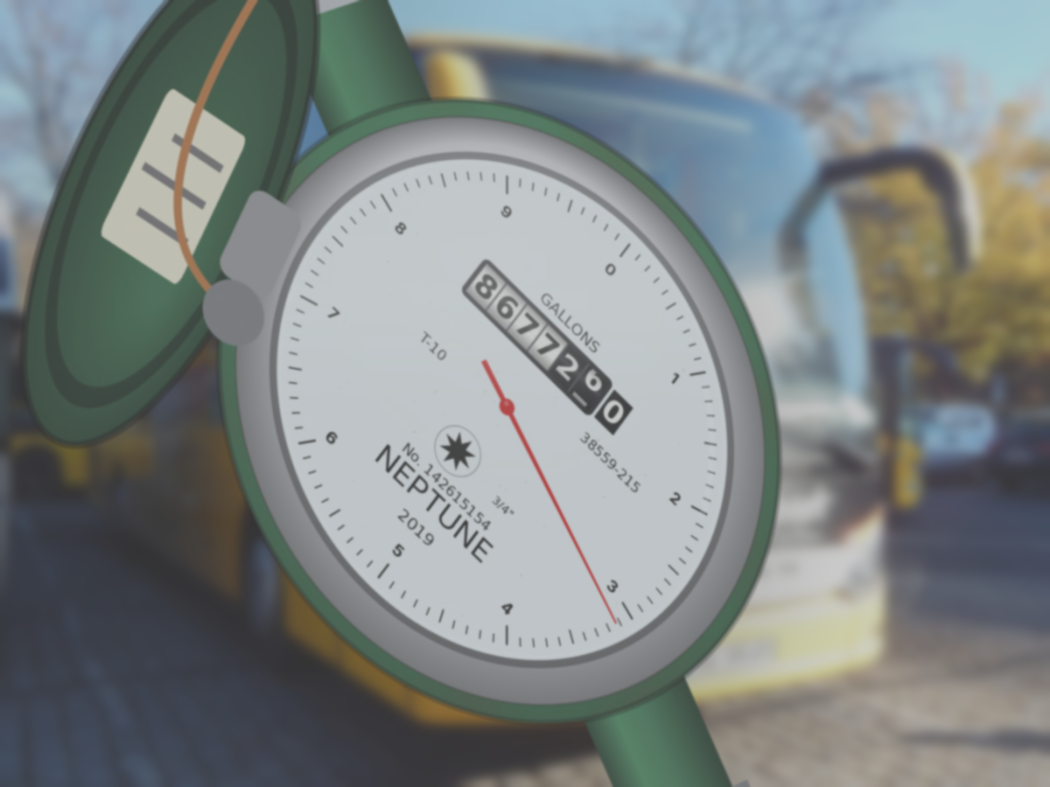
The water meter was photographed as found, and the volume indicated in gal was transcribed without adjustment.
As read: 8677263.1 gal
